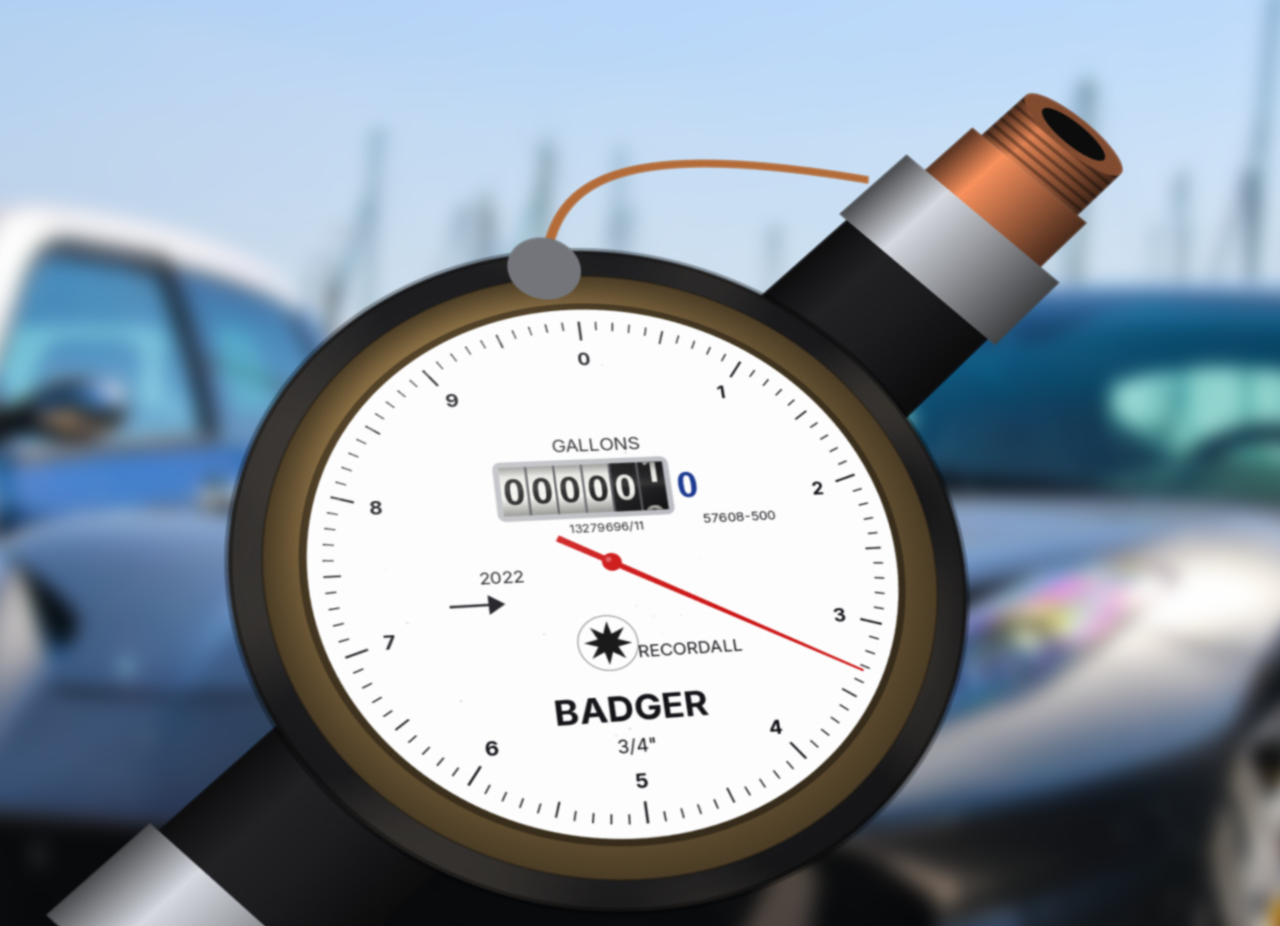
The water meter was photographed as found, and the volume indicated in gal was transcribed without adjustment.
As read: 13.3 gal
